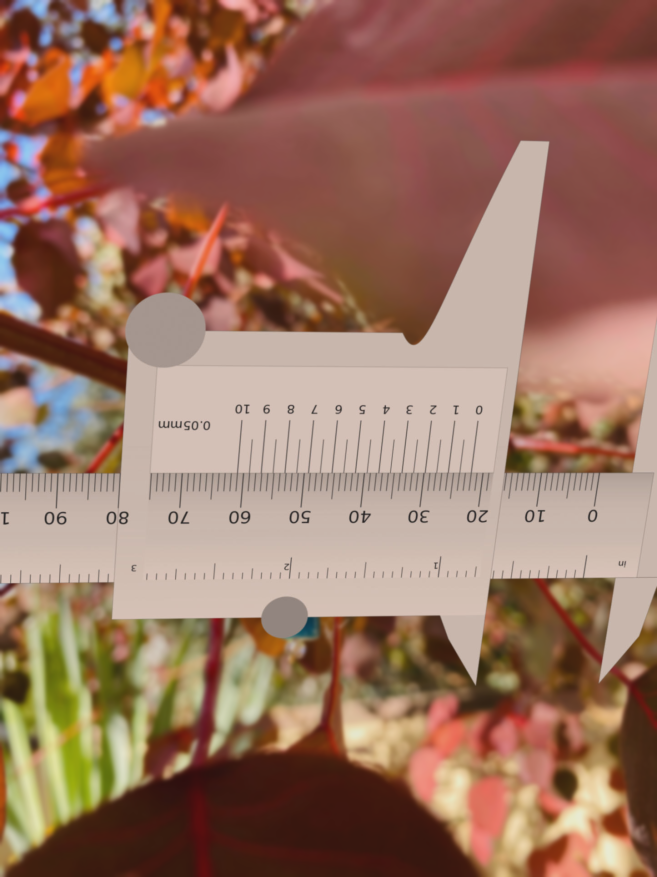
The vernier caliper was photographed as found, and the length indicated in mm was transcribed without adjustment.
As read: 22.0 mm
